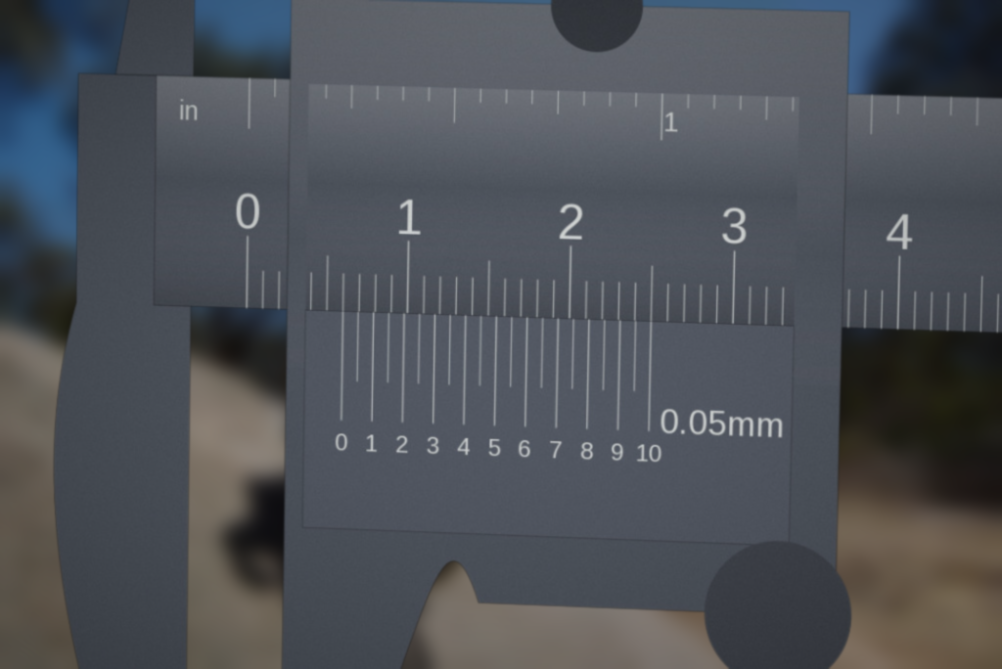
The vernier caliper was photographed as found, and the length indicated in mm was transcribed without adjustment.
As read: 6.0 mm
